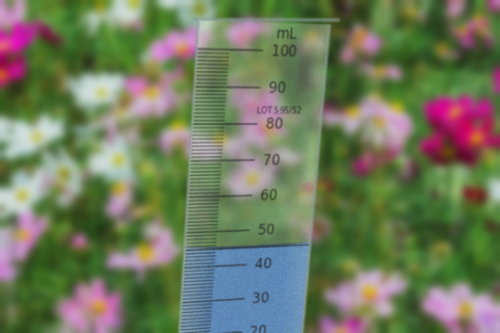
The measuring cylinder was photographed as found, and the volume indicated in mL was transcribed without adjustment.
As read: 45 mL
